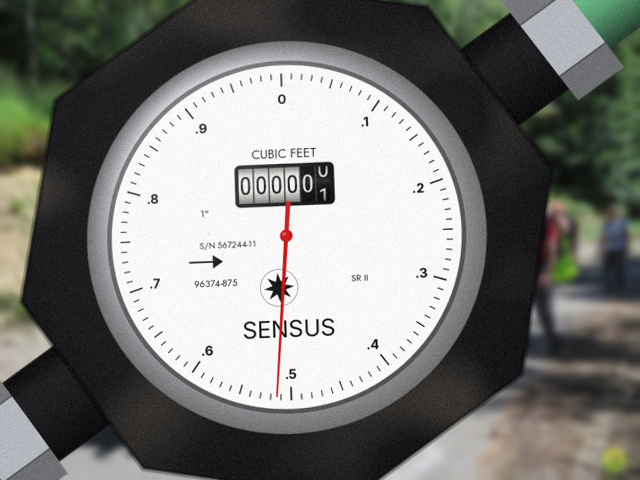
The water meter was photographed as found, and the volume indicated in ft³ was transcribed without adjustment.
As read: 0.51 ft³
